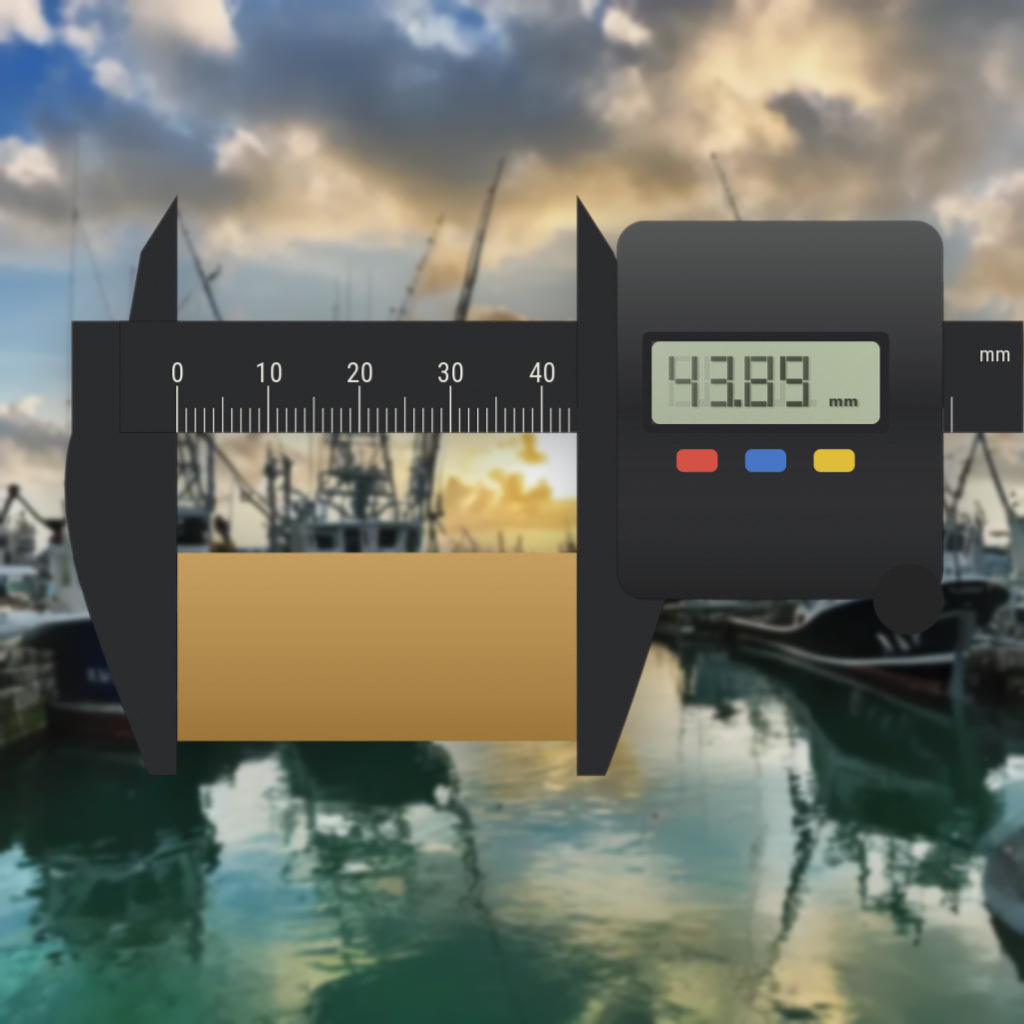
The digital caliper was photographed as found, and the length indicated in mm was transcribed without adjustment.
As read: 43.89 mm
